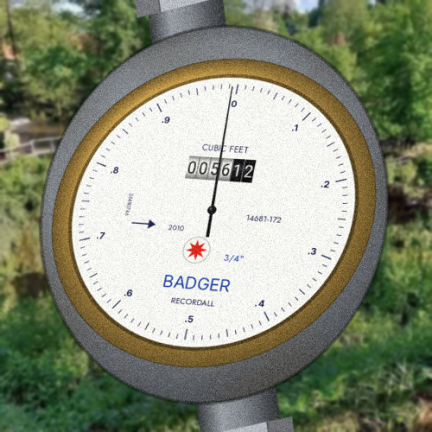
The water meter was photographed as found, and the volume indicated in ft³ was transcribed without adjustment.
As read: 5611.99 ft³
